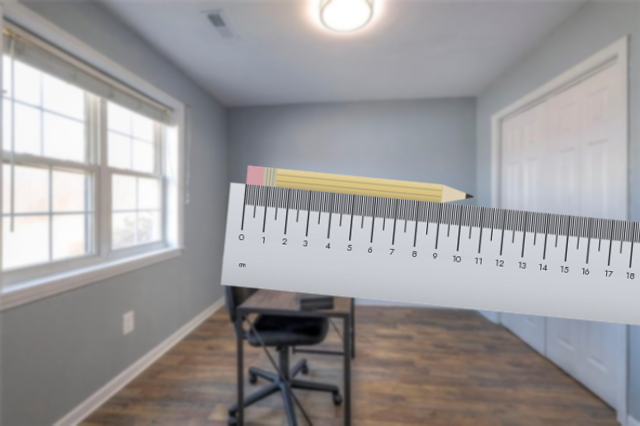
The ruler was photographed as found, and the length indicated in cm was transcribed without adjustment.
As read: 10.5 cm
